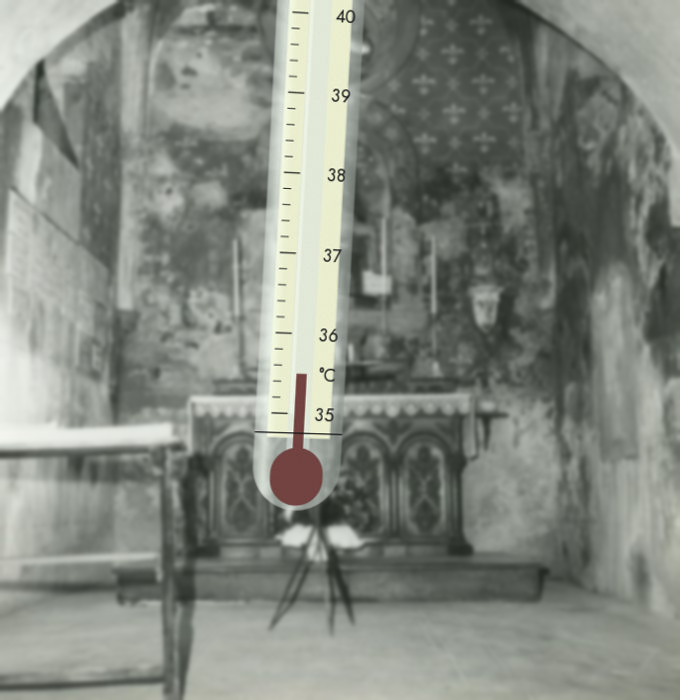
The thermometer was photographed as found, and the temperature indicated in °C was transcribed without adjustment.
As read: 35.5 °C
